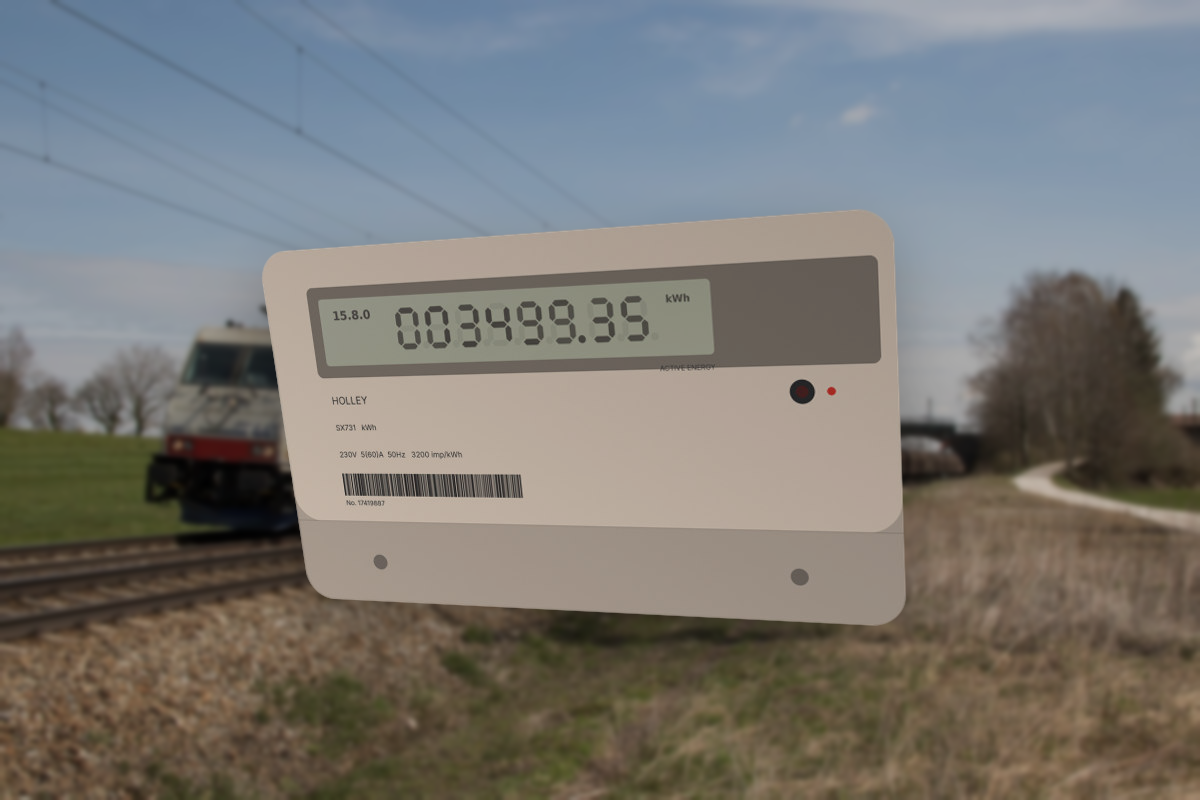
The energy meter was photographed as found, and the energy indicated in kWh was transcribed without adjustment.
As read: 3499.35 kWh
